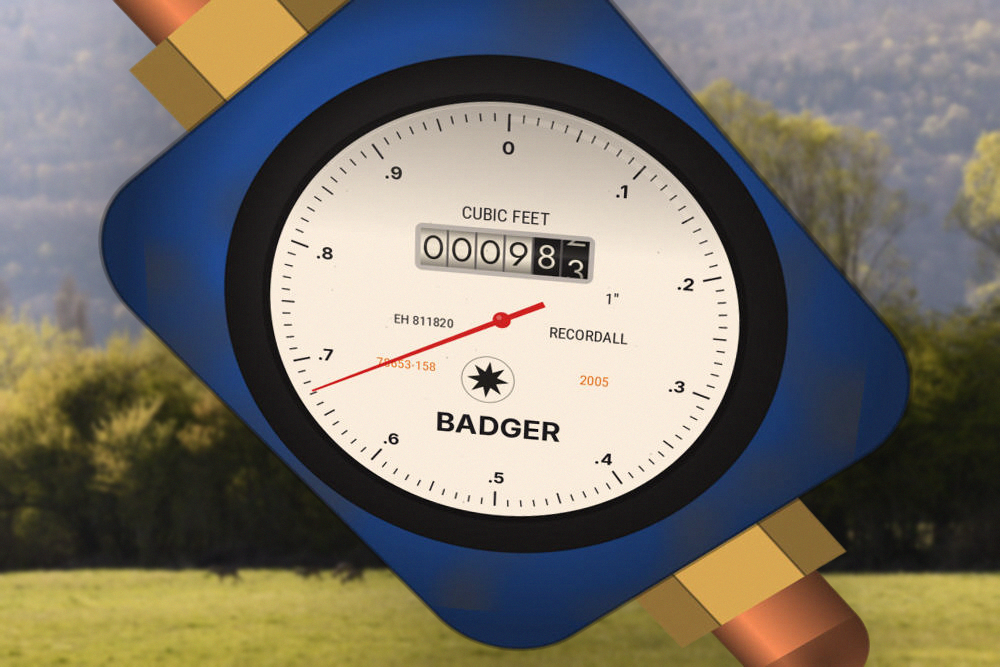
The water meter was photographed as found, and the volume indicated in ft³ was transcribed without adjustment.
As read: 982.67 ft³
